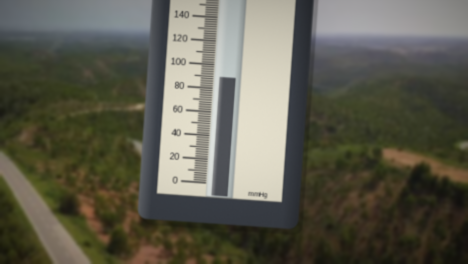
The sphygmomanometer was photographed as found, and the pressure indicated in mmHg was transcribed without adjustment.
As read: 90 mmHg
